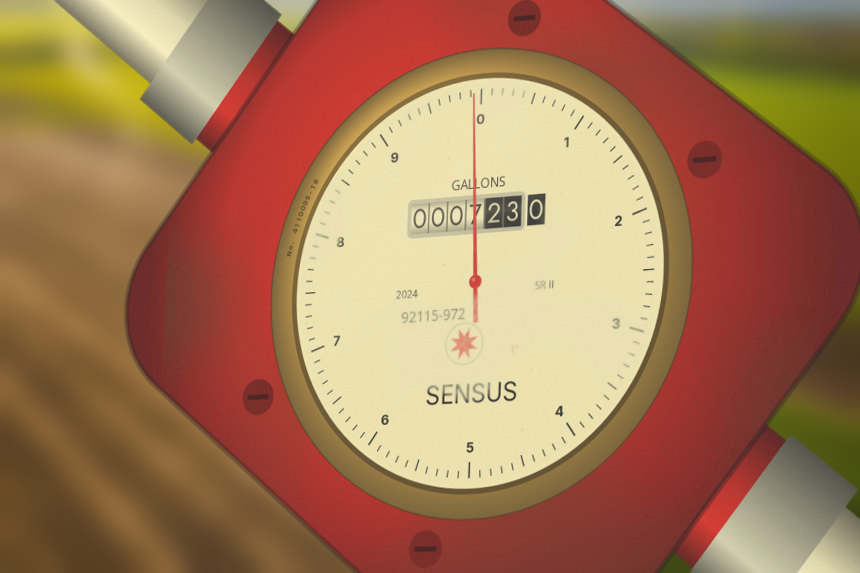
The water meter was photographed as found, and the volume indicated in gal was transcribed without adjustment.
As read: 7229.9 gal
